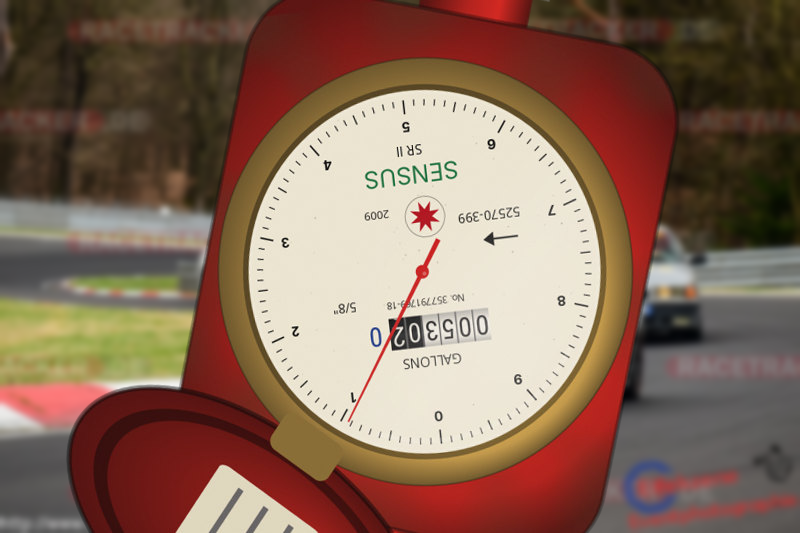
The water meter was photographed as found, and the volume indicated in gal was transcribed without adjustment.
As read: 53020.9 gal
